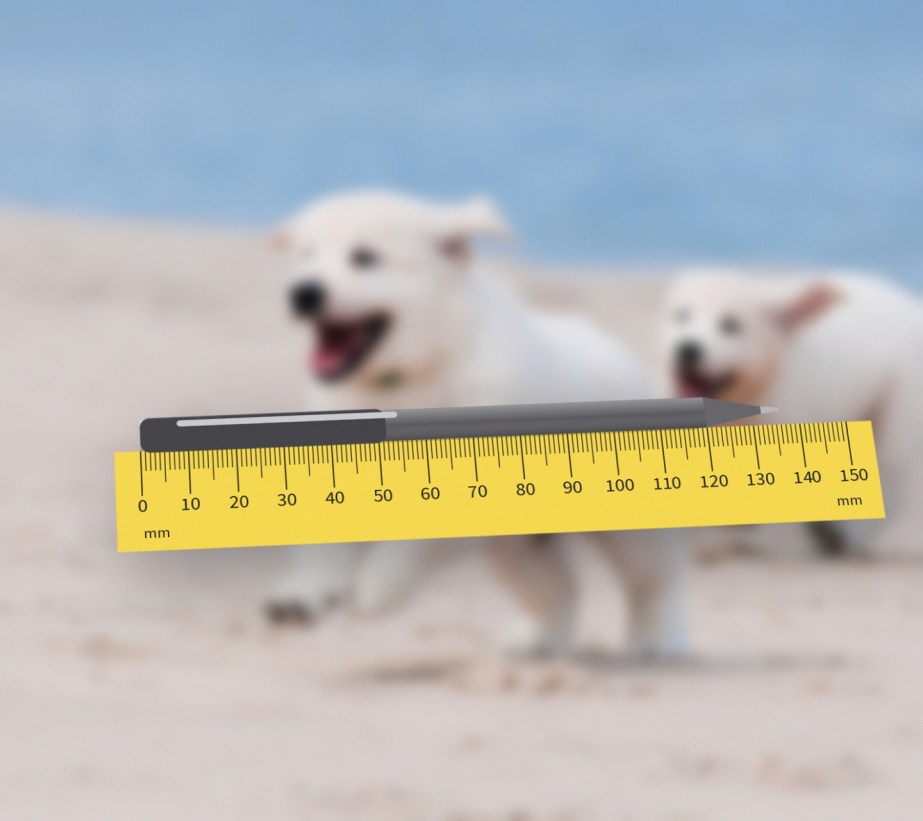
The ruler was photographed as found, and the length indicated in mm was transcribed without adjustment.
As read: 136 mm
